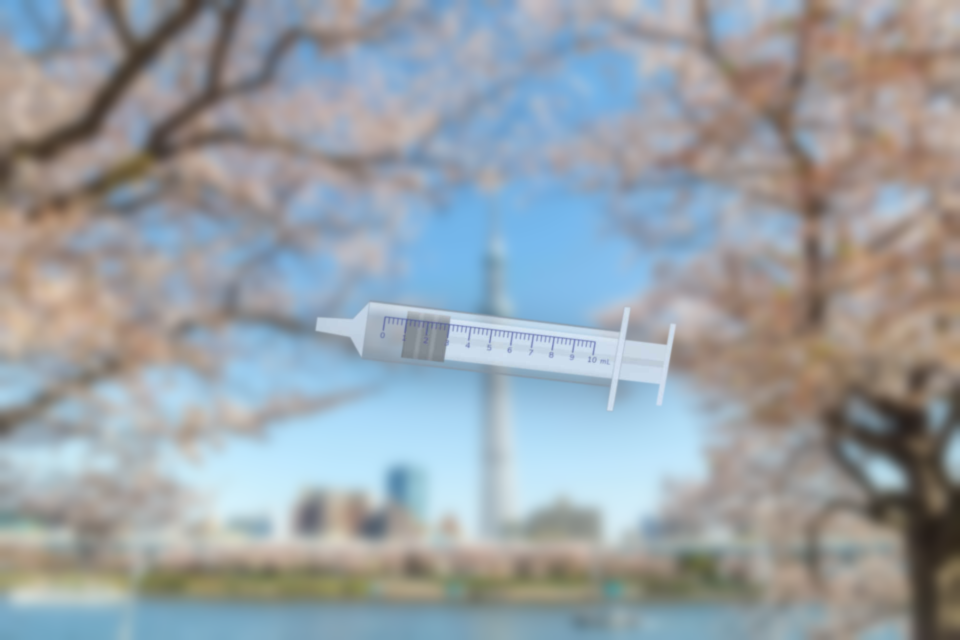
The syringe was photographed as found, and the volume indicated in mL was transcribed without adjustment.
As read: 1 mL
